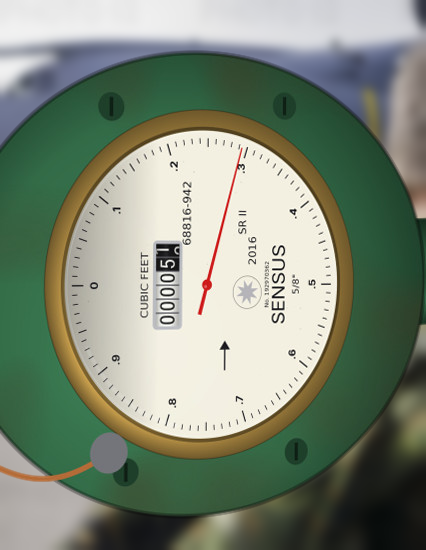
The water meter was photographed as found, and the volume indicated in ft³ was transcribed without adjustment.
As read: 51.29 ft³
